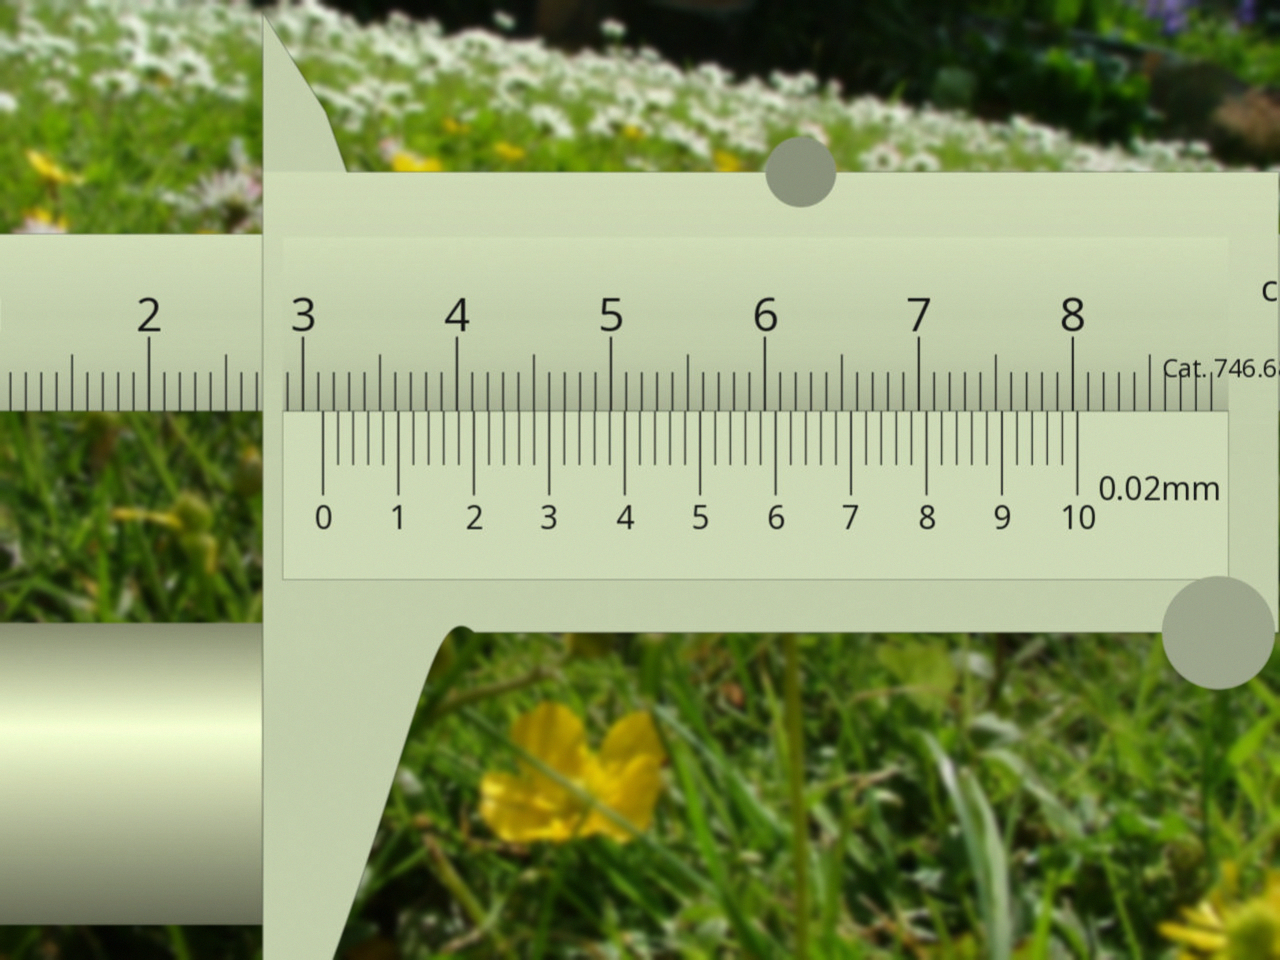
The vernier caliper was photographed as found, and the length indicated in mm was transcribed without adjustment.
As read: 31.3 mm
